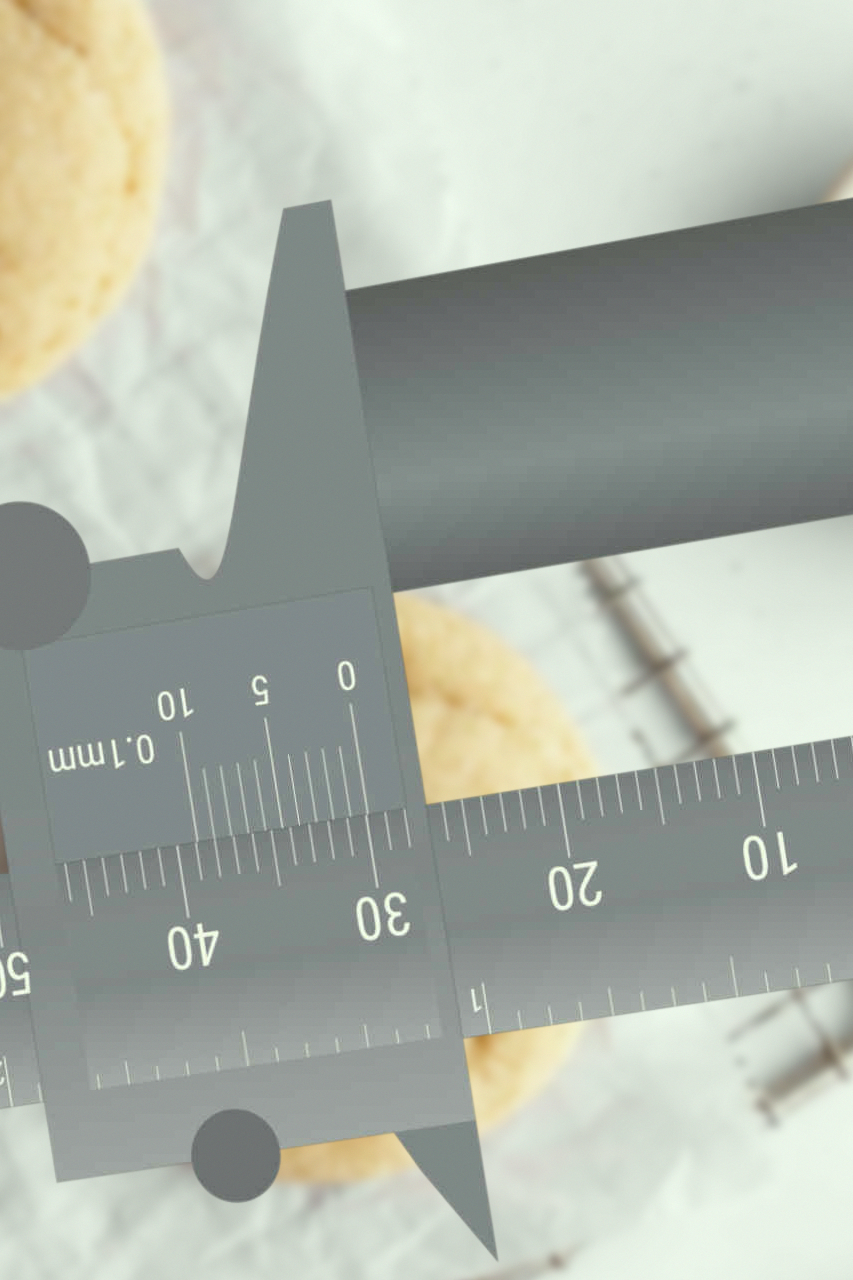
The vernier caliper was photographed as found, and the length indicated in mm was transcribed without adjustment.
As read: 29.9 mm
